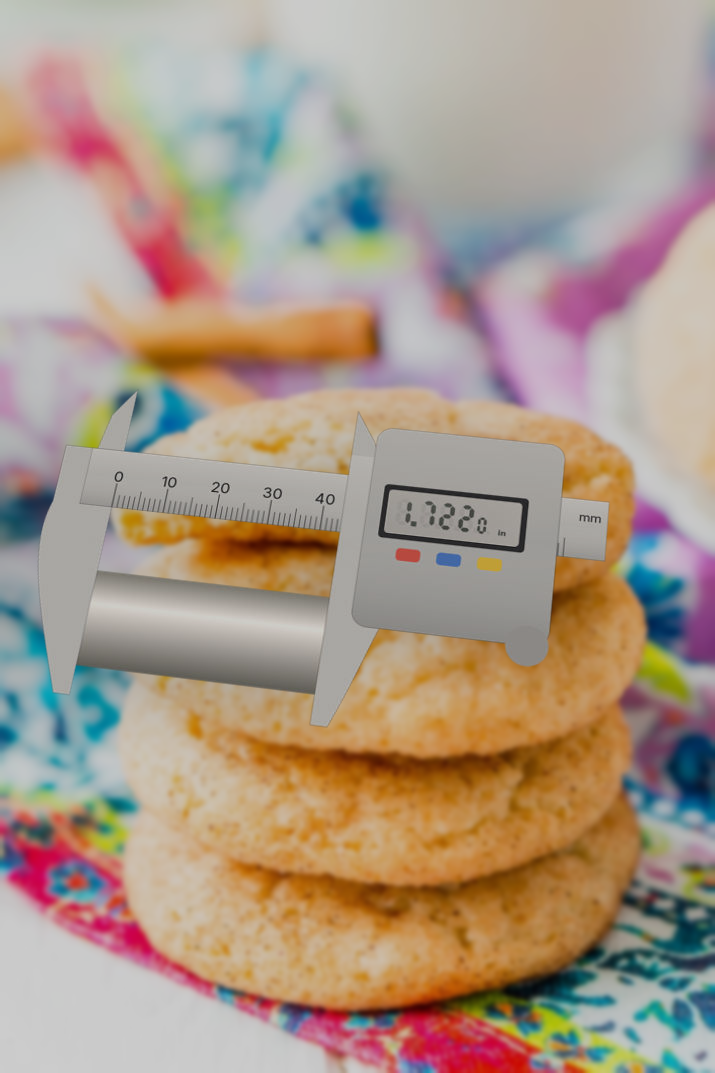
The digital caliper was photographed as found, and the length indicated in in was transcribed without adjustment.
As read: 1.7220 in
